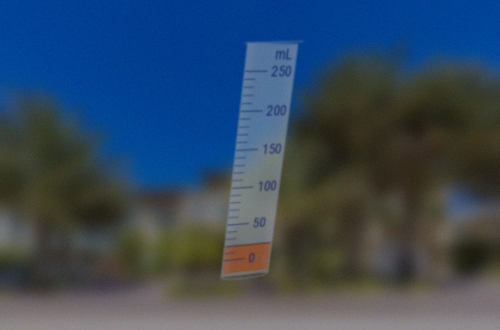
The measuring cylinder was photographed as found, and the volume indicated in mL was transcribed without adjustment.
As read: 20 mL
